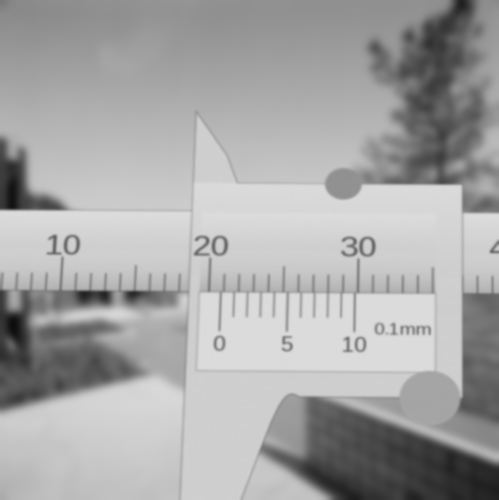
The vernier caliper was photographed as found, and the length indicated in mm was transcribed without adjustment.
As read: 20.8 mm
